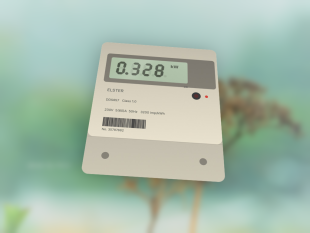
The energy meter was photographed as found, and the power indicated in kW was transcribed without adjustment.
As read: 0.328 kW
